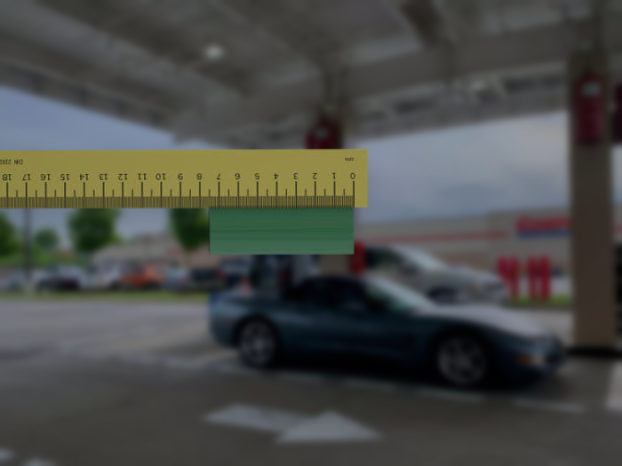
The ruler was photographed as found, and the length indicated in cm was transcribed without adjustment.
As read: 7.5 cm
